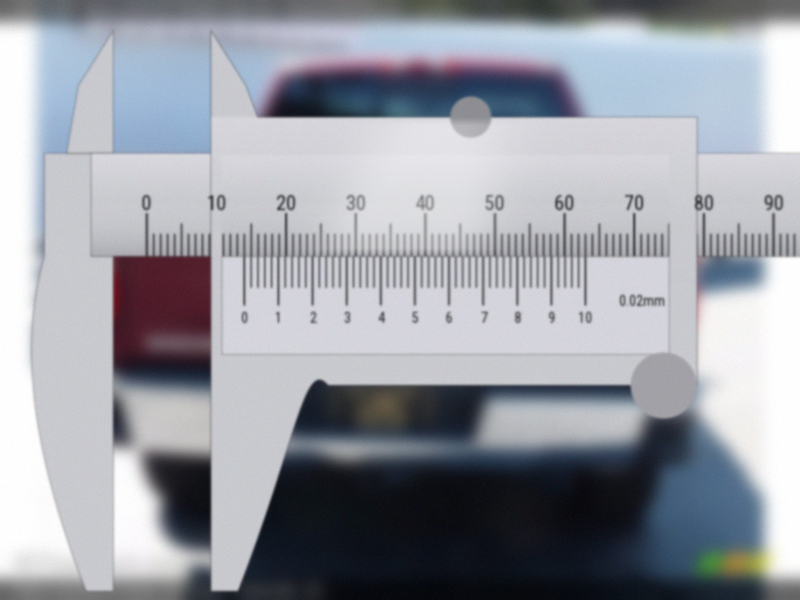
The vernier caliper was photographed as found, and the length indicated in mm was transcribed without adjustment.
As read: 14.0 mm
